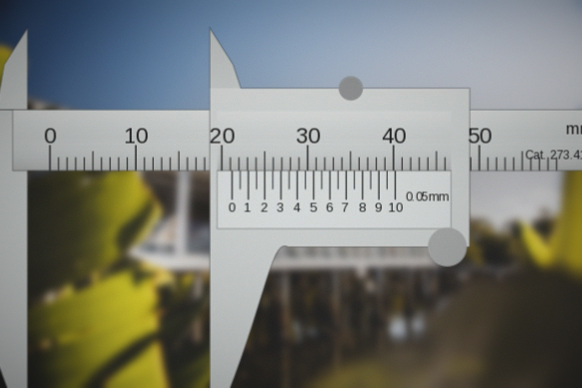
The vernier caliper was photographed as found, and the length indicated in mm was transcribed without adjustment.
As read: 21.2 mm
